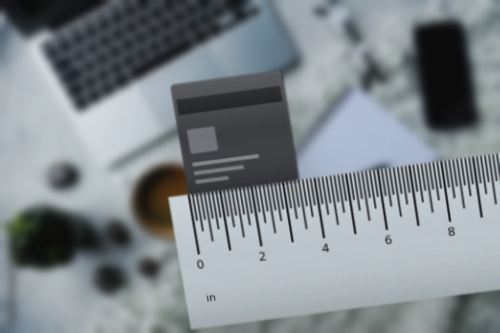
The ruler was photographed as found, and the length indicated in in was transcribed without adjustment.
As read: 3.5 in
